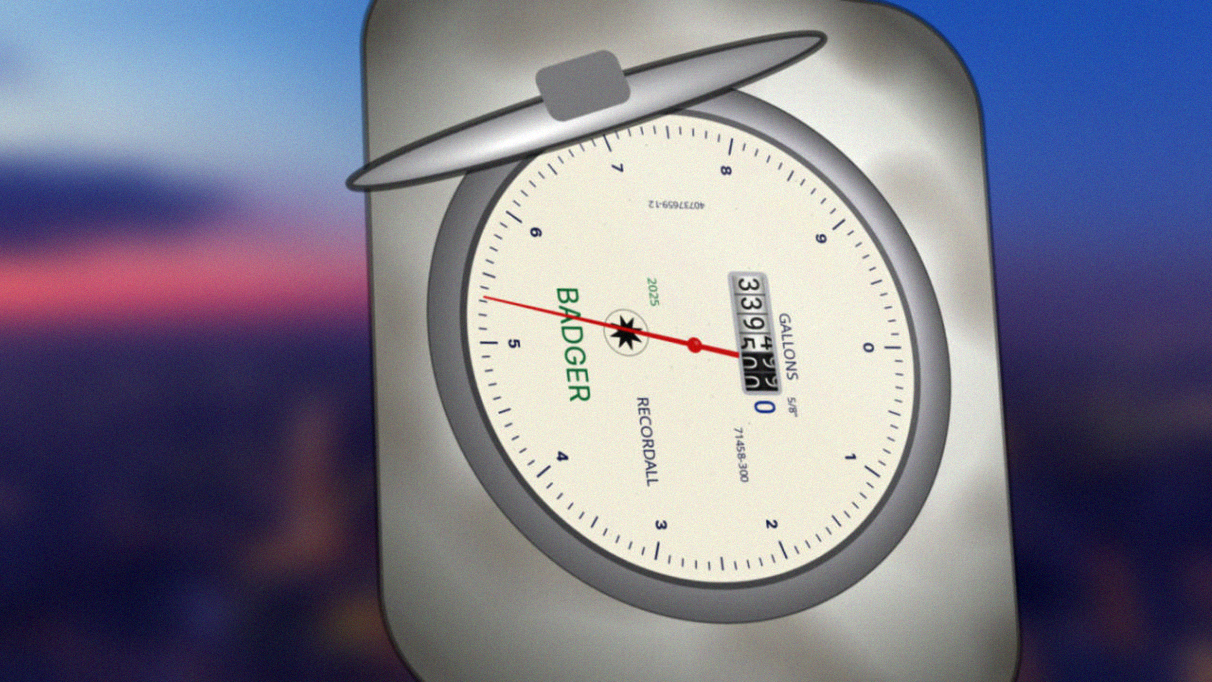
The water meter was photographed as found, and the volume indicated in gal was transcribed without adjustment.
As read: 3394995.3 gal
